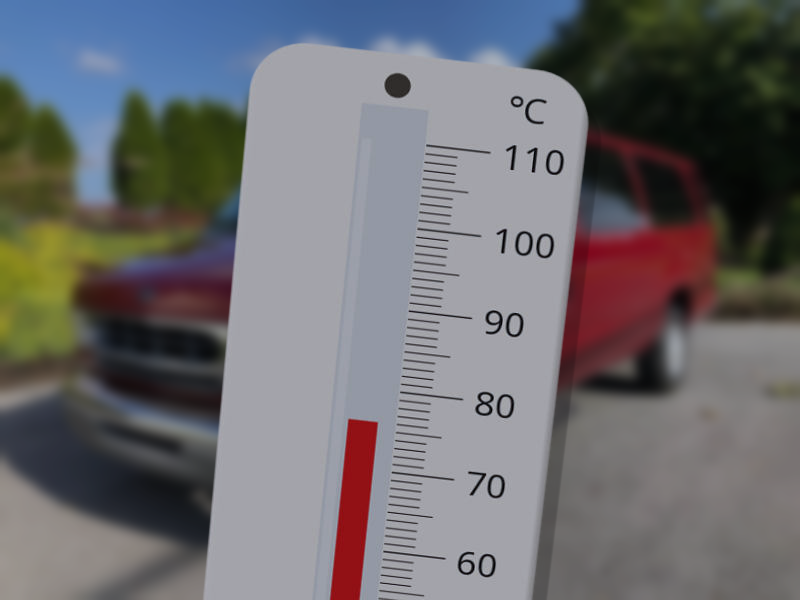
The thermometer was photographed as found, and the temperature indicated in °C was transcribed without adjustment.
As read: 76 °C
